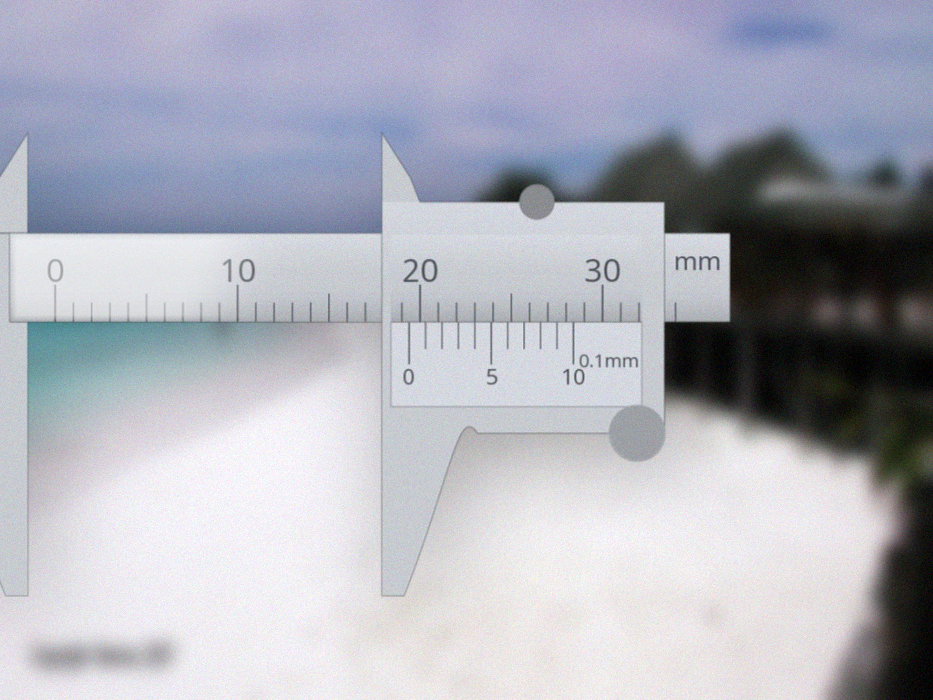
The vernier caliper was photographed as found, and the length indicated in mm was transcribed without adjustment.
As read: 19.4 mm
